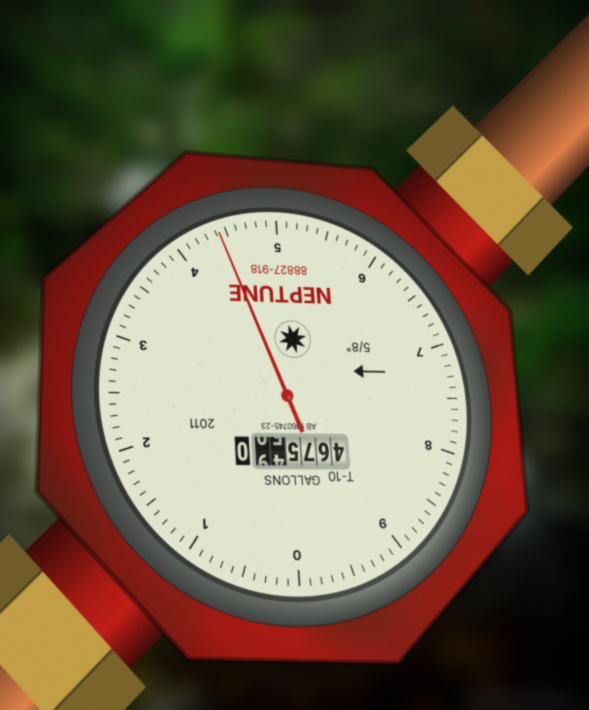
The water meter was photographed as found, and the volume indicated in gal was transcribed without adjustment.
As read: 4675494.4 gal
